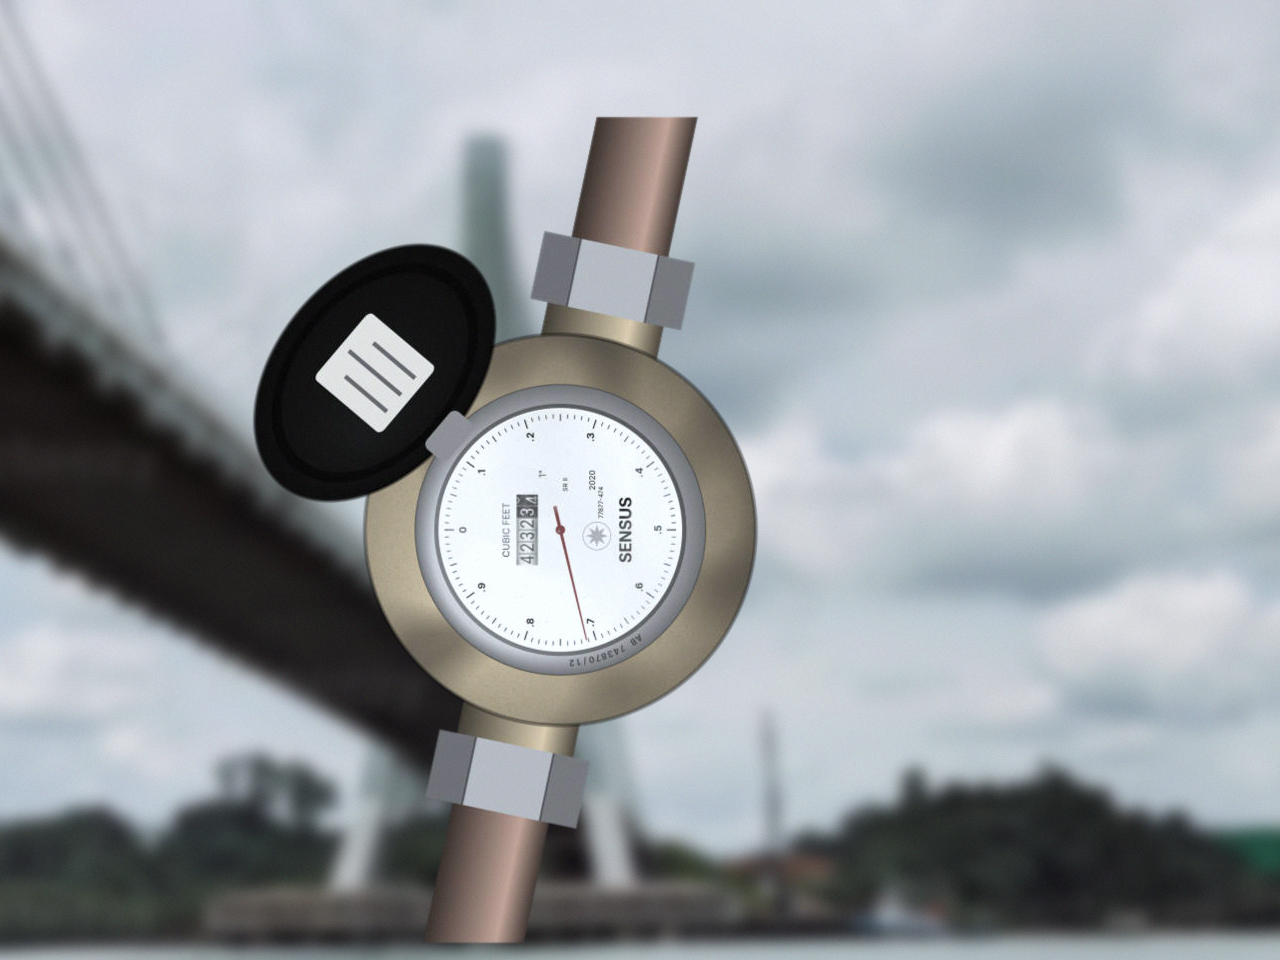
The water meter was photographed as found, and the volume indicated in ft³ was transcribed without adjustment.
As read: 423233.71 ft³
